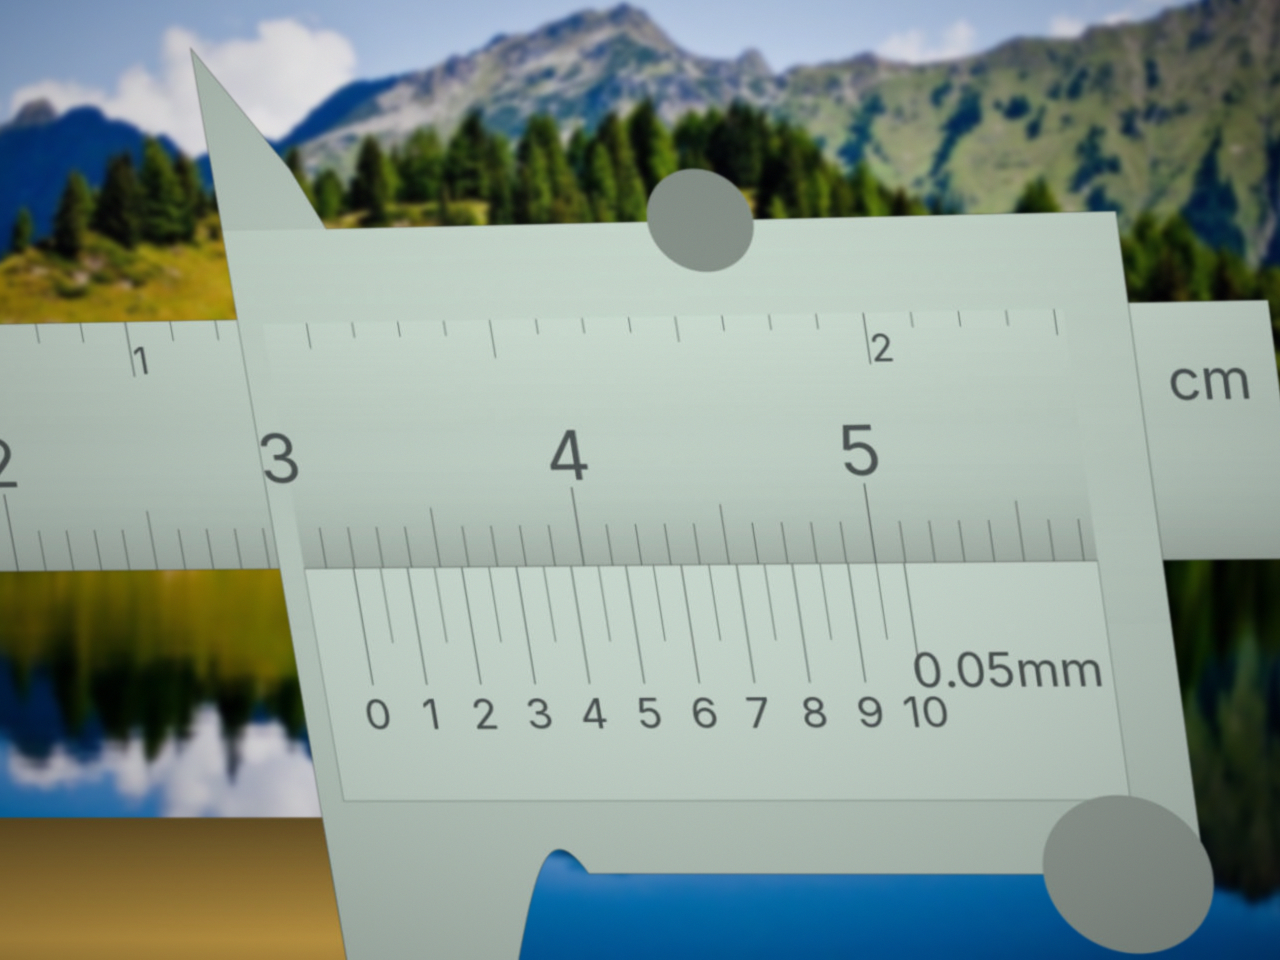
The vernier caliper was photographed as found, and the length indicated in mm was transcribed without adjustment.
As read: 31.95 mm
